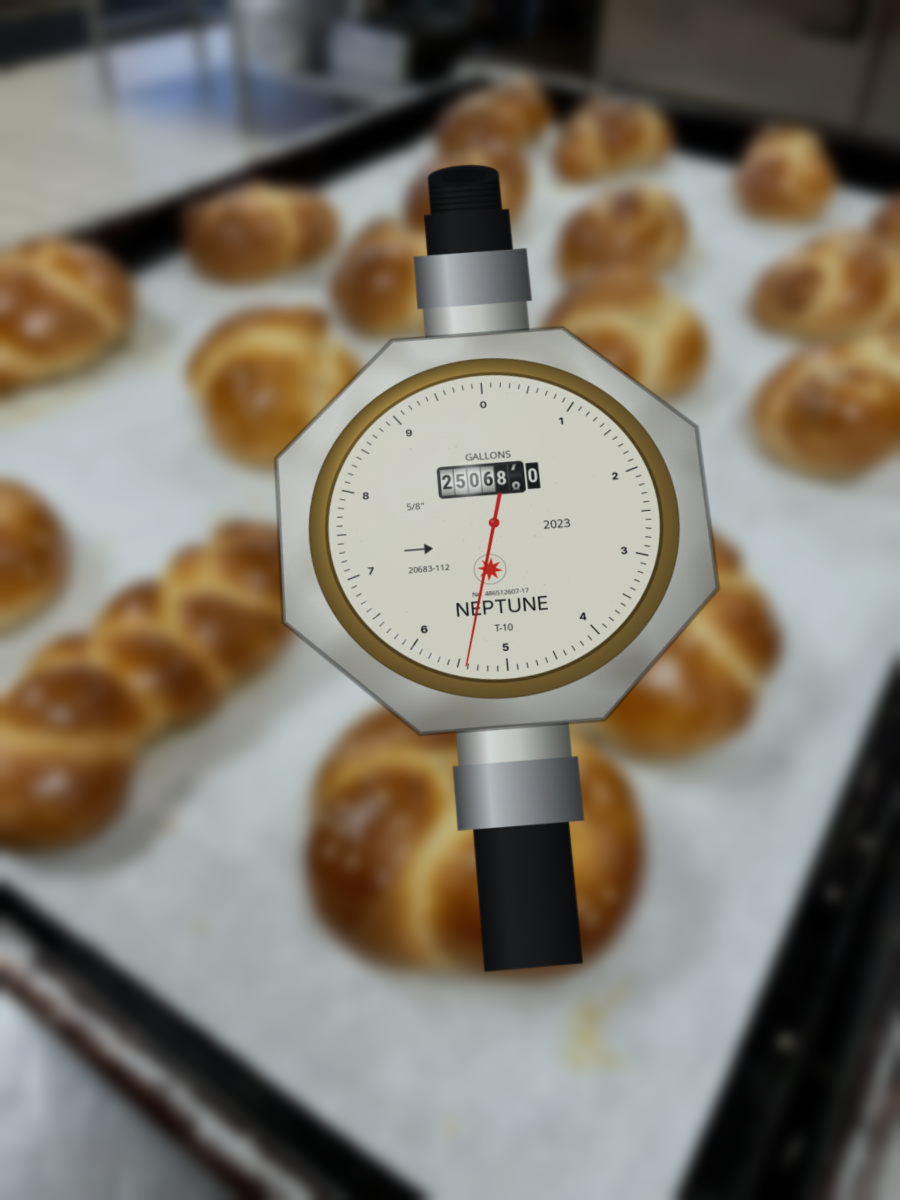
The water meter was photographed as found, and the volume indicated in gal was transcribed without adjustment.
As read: 2506875.4 gal
